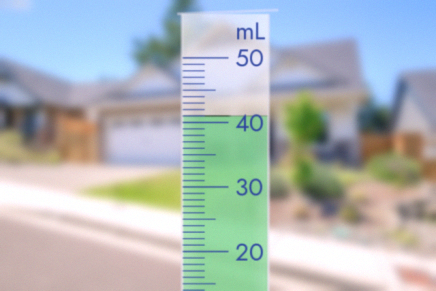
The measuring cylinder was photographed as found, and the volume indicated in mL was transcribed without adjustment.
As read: 41 mL
